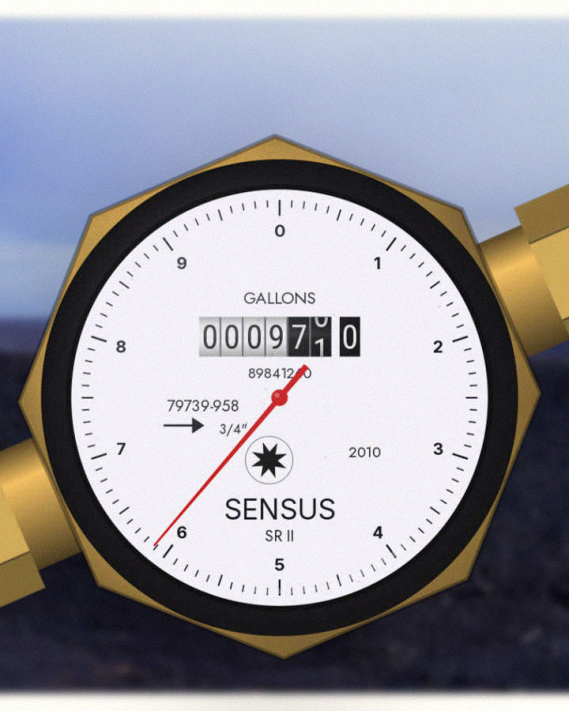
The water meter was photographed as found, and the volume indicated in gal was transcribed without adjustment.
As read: 9706.1 gal
